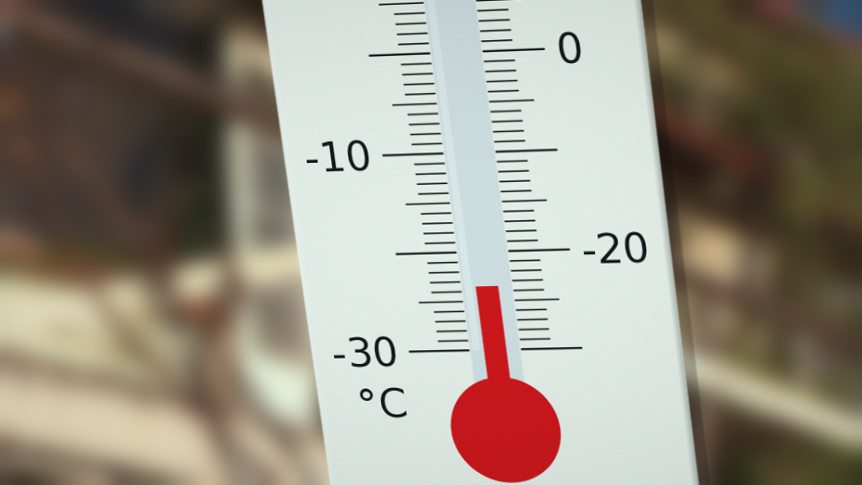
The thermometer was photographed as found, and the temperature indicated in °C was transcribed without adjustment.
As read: -23.5 °C
